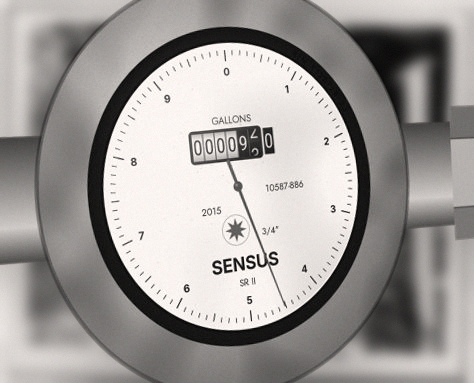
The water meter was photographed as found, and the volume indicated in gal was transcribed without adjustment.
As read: 924.5 gal
